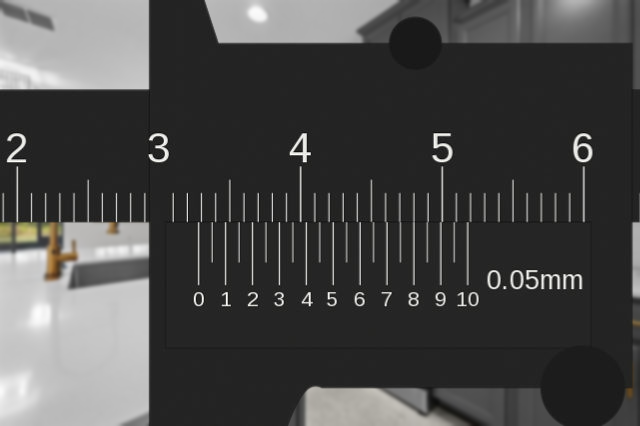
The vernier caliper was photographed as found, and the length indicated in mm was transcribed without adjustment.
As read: 32.8 mm
